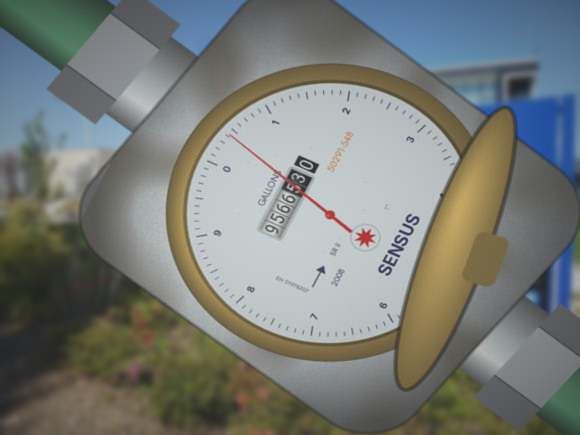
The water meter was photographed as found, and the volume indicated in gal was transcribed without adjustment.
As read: 9566530.4 gal
